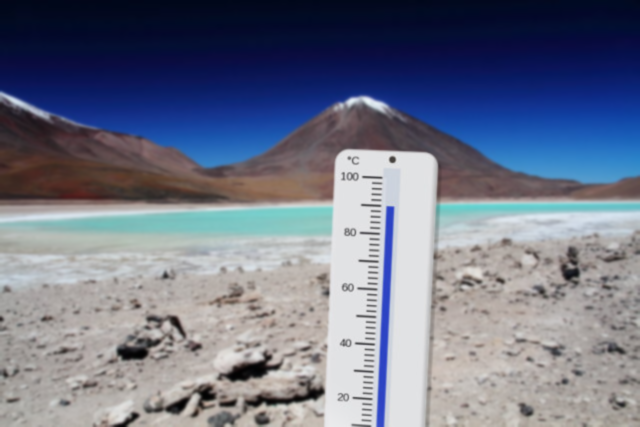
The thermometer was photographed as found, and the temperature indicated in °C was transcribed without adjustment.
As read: 90 °C
